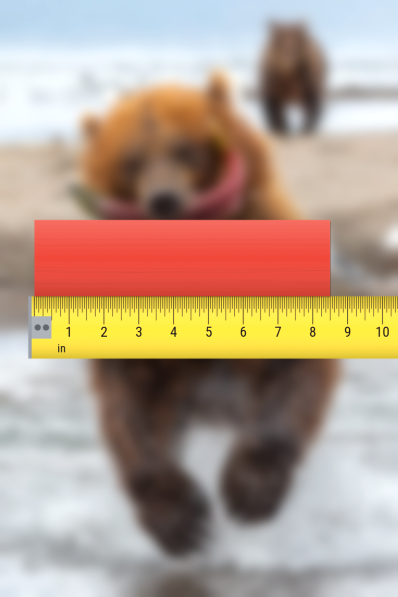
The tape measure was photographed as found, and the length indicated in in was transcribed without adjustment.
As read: 8.5 in
